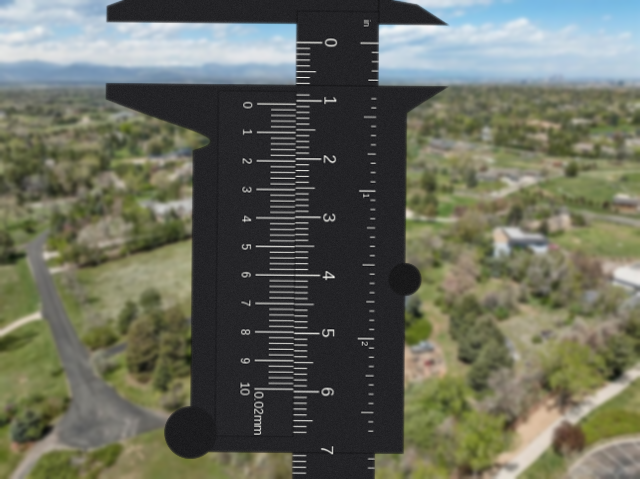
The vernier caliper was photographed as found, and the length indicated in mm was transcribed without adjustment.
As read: 10.6 mm
